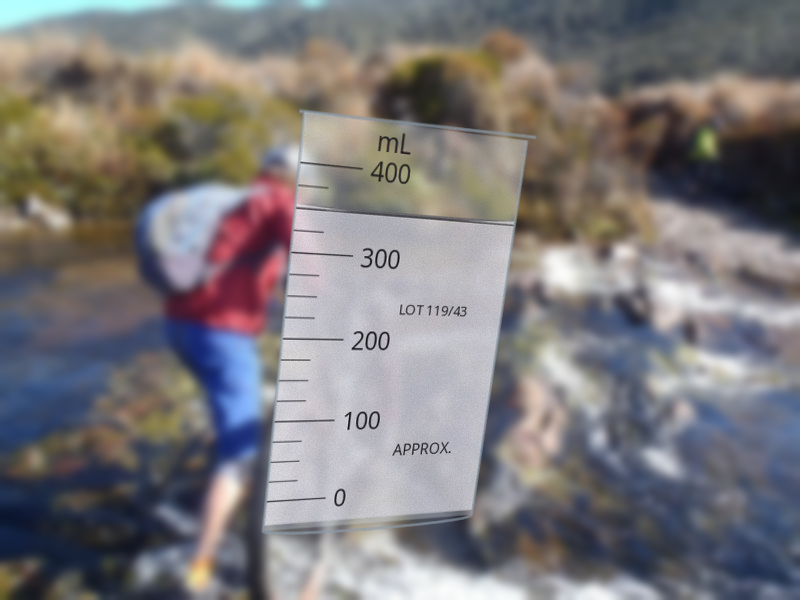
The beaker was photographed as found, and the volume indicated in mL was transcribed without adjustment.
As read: 350 mL
